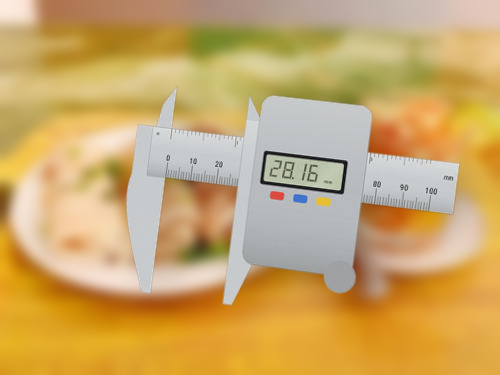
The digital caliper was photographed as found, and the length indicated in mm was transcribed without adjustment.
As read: 28.16 mm
